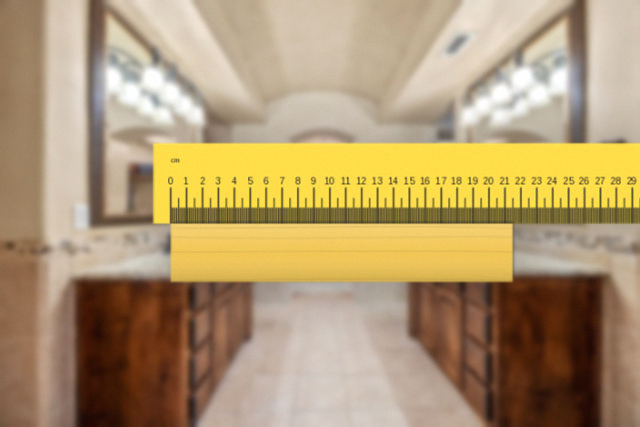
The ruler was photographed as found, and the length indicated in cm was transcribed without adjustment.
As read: 21.5 cm
